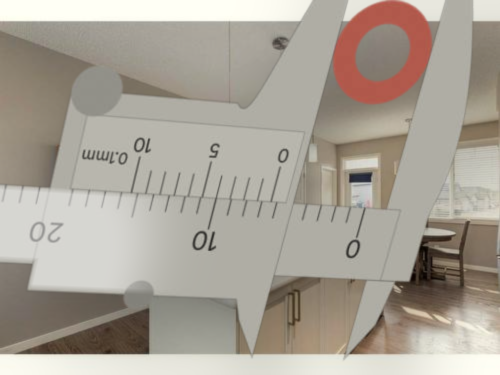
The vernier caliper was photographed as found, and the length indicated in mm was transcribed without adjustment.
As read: 6.4 mm
